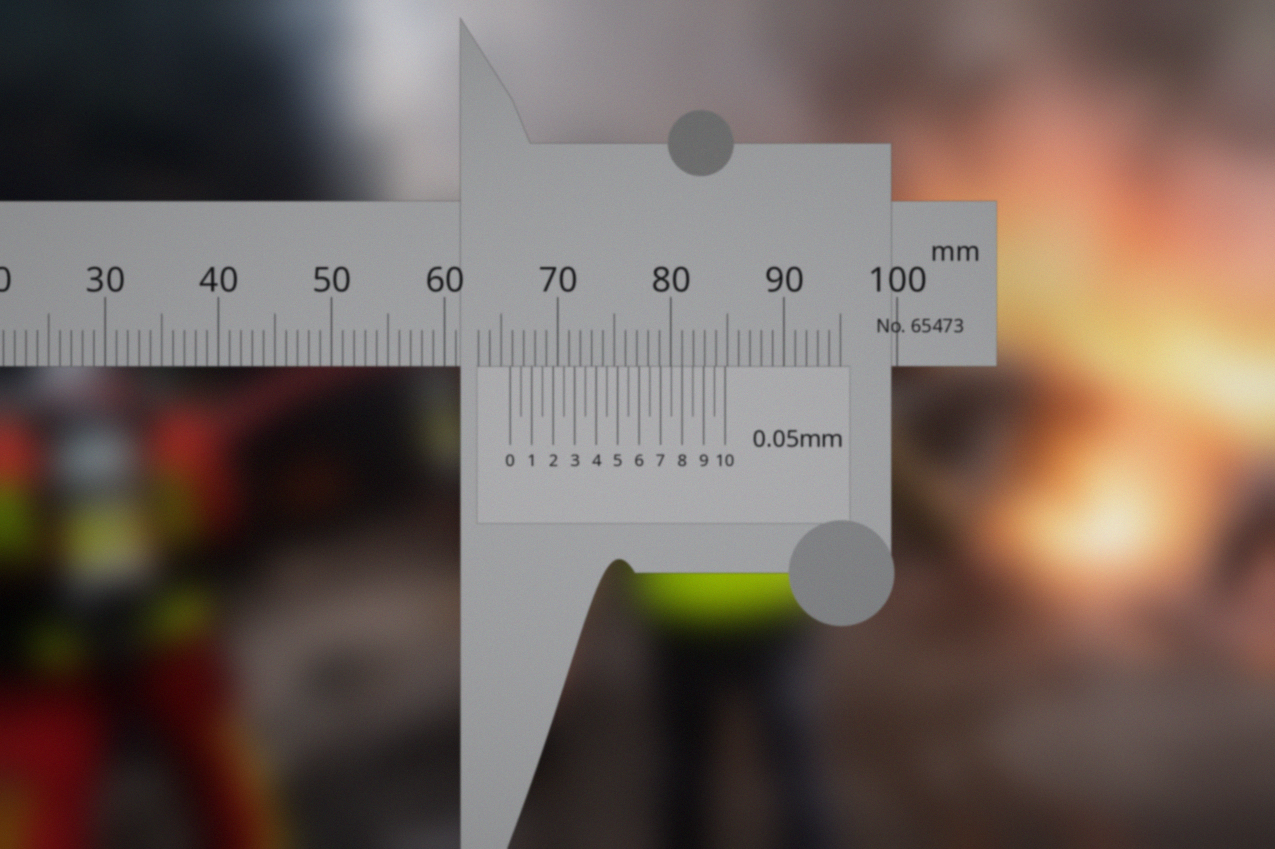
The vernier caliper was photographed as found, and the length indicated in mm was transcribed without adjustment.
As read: 65.8 mm
